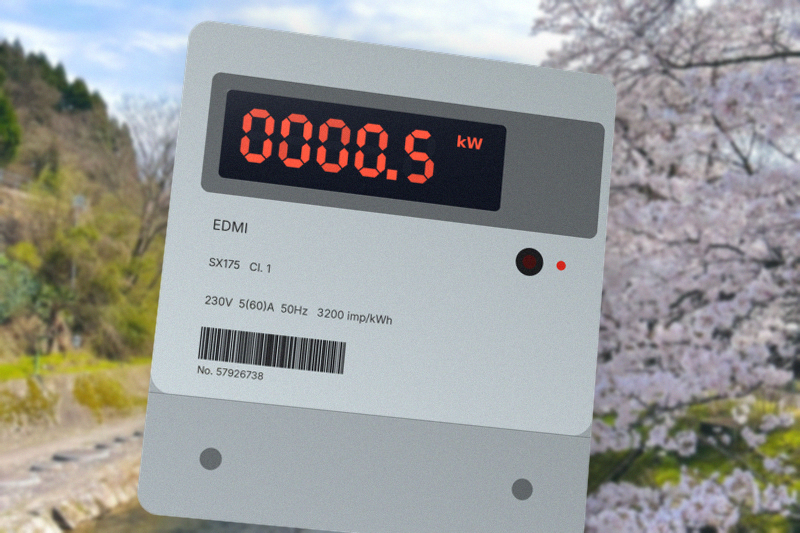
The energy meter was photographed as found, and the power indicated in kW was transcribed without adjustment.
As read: 0.5 kW
